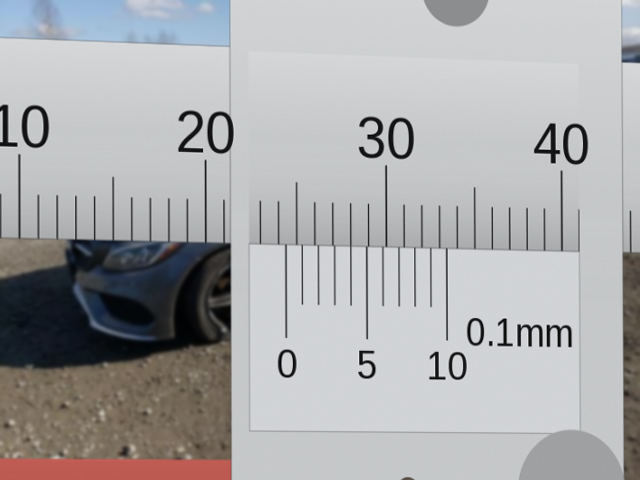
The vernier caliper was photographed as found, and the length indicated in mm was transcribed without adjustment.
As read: 24.4 mm
